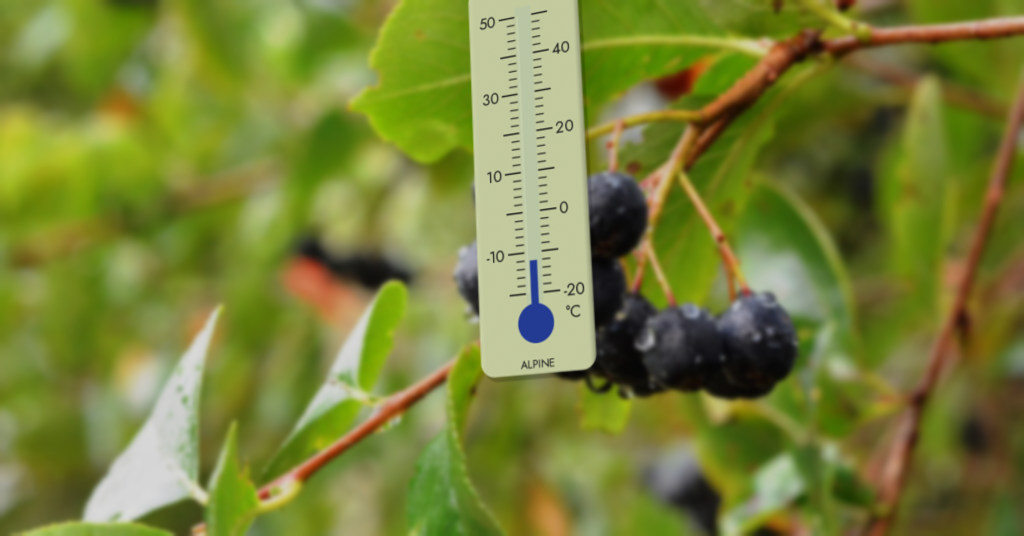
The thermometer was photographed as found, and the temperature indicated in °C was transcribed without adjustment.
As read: -12 °C
